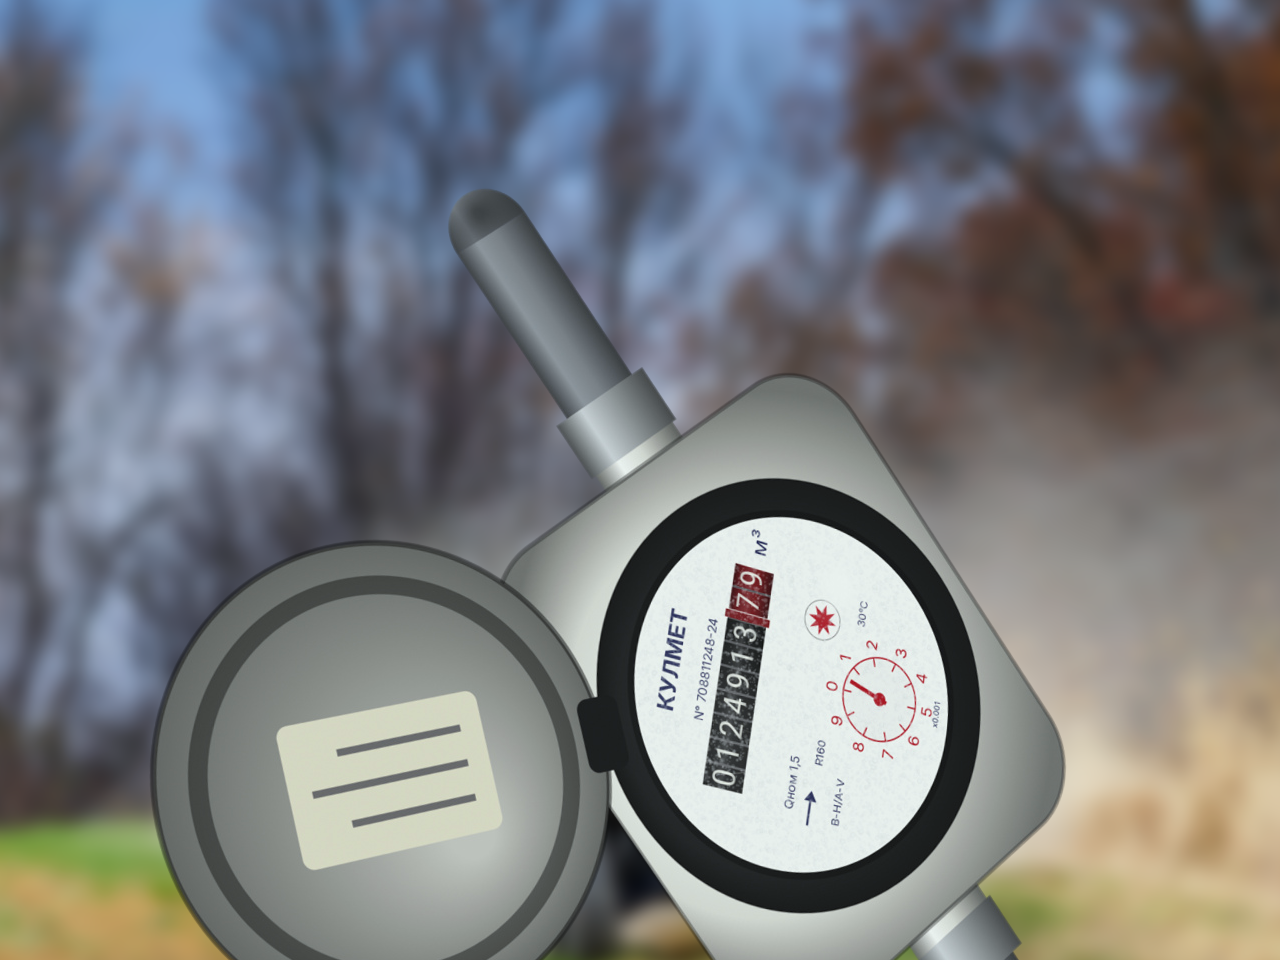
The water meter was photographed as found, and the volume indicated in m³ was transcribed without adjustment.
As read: 124913.790 m³
